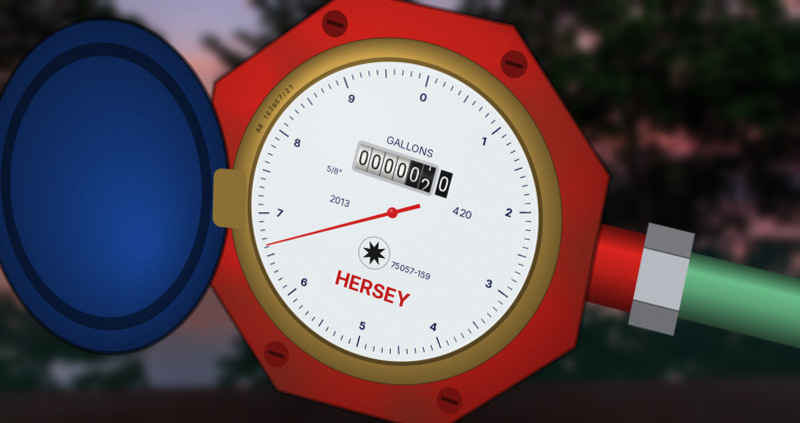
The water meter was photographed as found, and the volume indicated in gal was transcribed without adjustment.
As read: 16.6 gal
